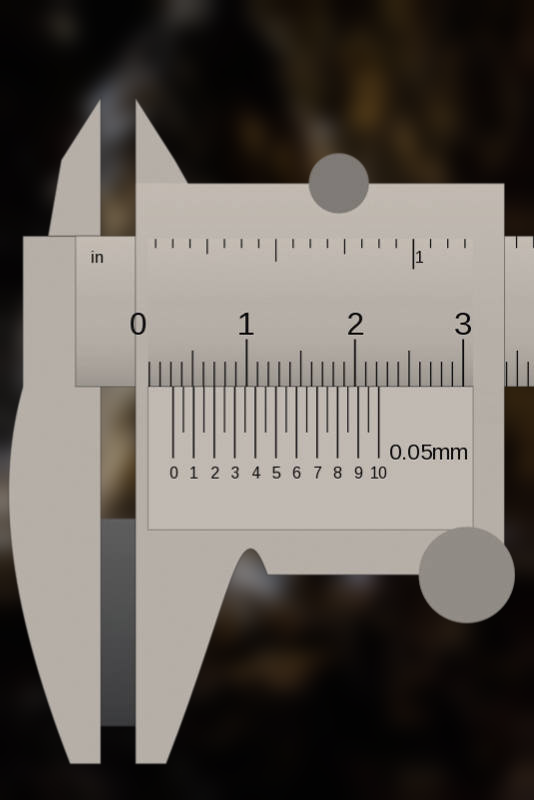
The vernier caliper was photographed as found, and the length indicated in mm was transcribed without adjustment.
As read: 3.2 mm
